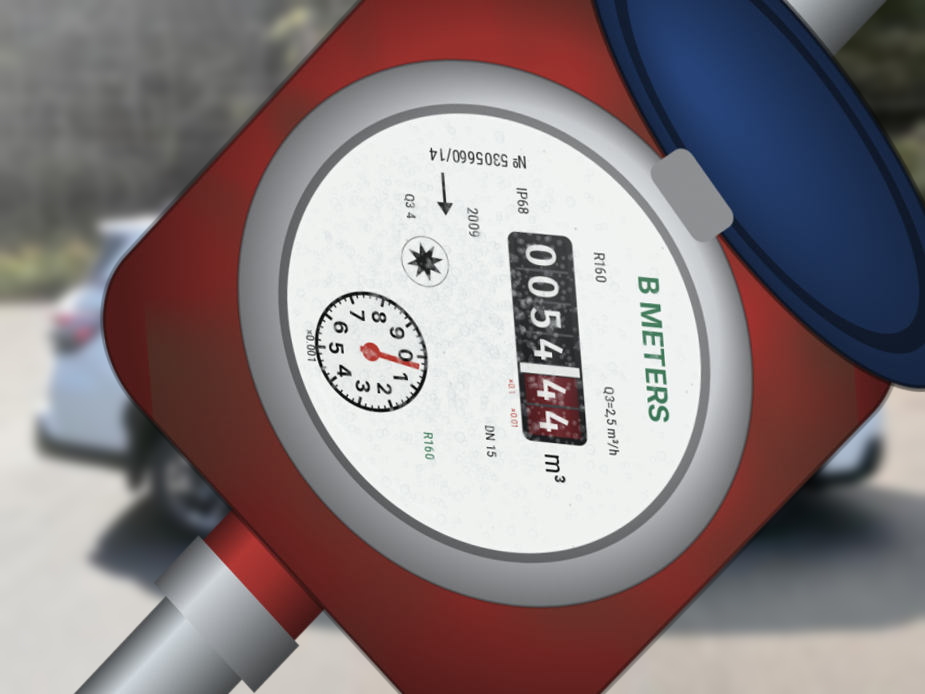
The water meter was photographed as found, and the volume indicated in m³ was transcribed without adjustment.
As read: 54.440 m³
